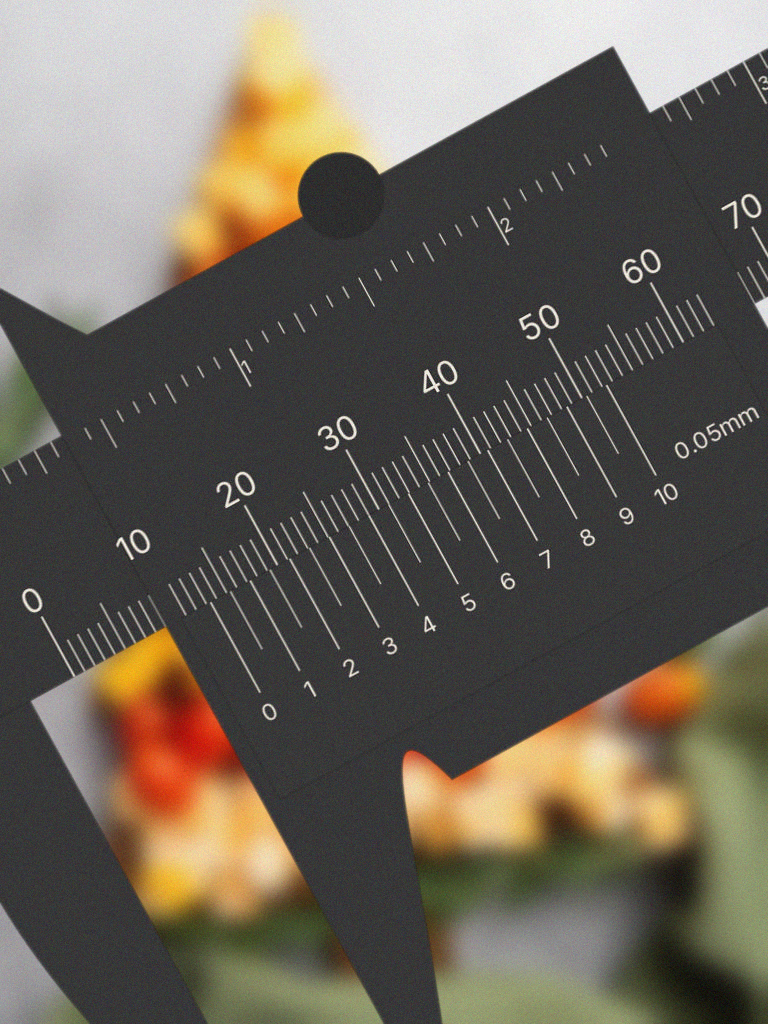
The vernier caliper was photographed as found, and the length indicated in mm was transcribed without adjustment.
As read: 13.4 mm
